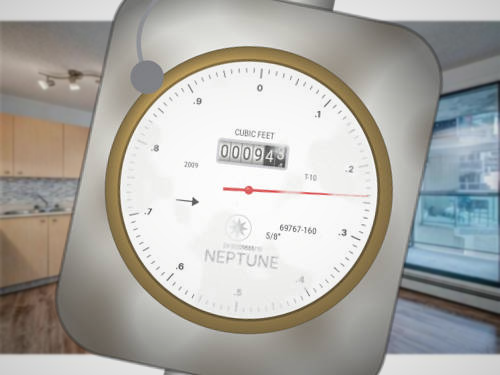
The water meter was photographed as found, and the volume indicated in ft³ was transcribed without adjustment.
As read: 943.24 ft³
